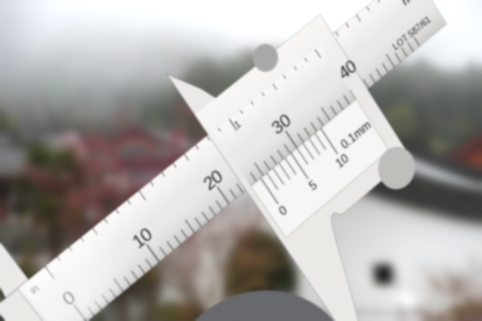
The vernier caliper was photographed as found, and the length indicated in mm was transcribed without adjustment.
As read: 24.6 mm
